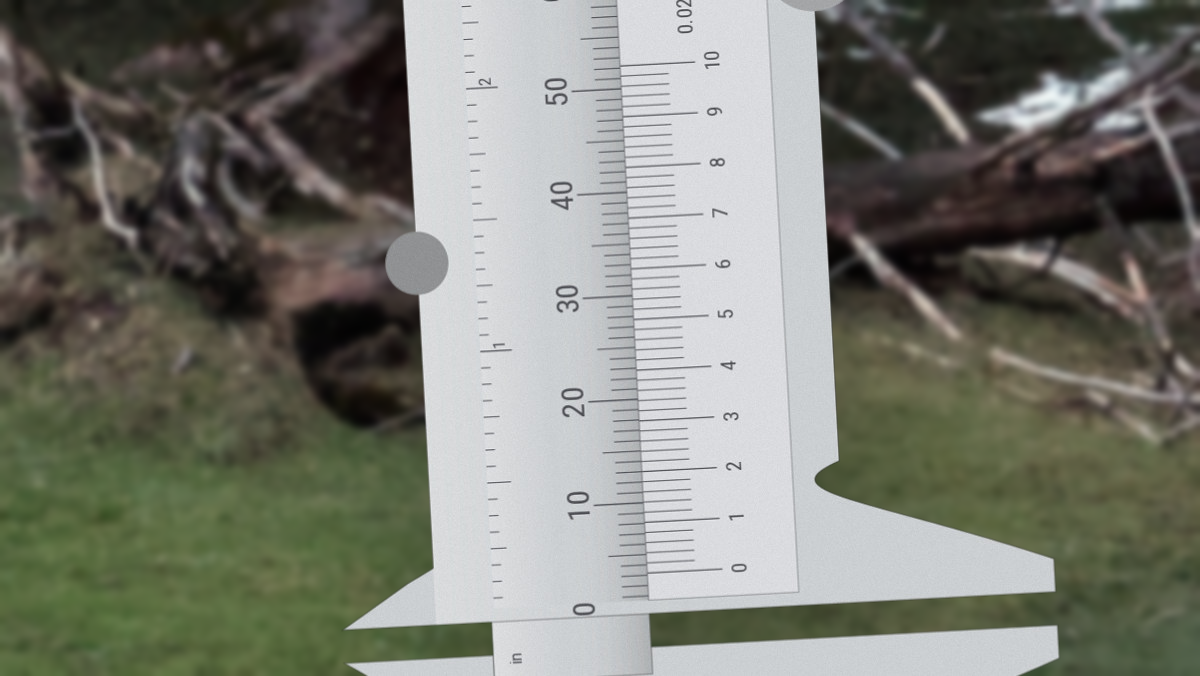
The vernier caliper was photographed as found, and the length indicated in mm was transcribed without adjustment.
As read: 3.2 mm
